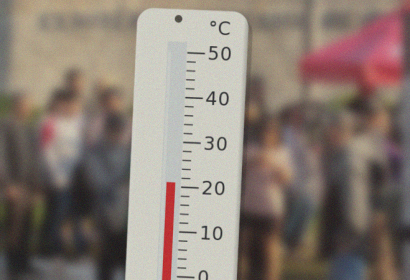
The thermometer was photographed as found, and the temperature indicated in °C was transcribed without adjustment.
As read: 21 °C
